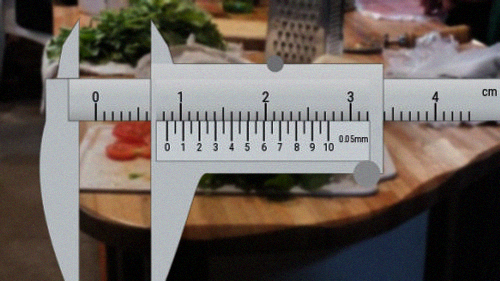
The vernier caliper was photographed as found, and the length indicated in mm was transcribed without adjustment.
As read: 8.4 mm
